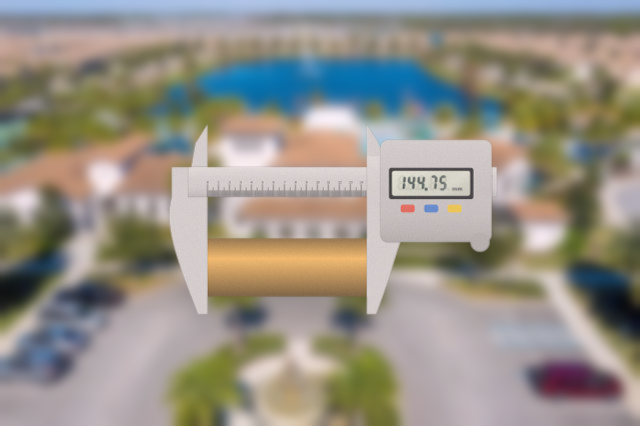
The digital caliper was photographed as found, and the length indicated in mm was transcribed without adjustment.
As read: 144.75 mm
